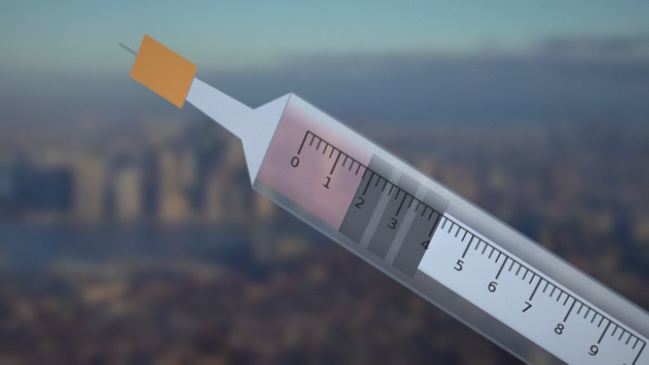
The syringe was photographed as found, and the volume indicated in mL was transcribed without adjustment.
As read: 1.8 mL
